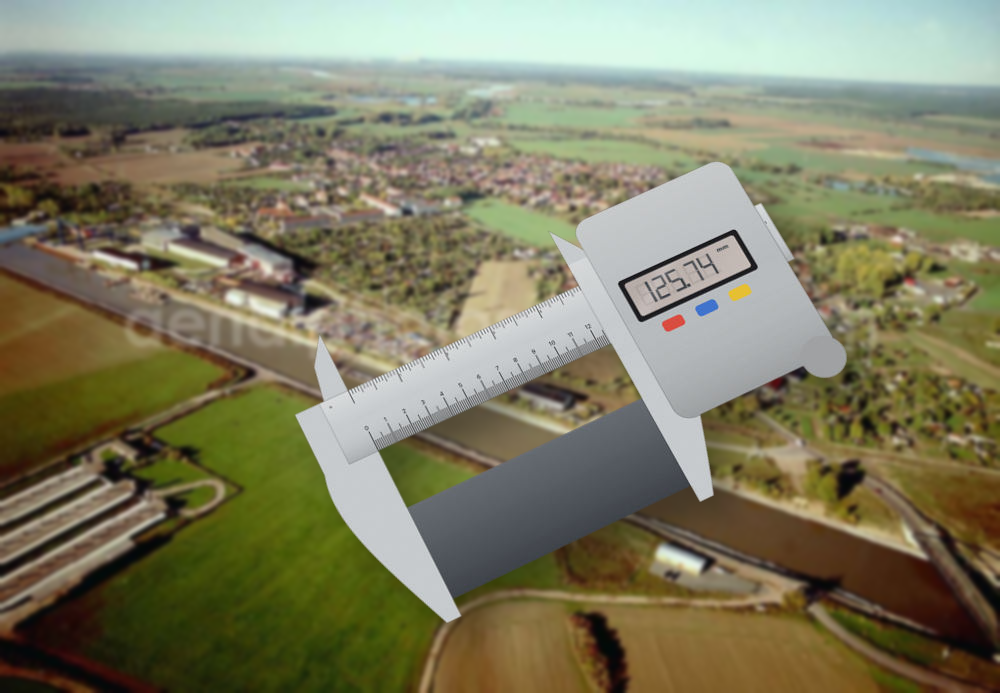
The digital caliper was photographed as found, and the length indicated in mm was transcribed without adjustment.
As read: 125.74 mm
